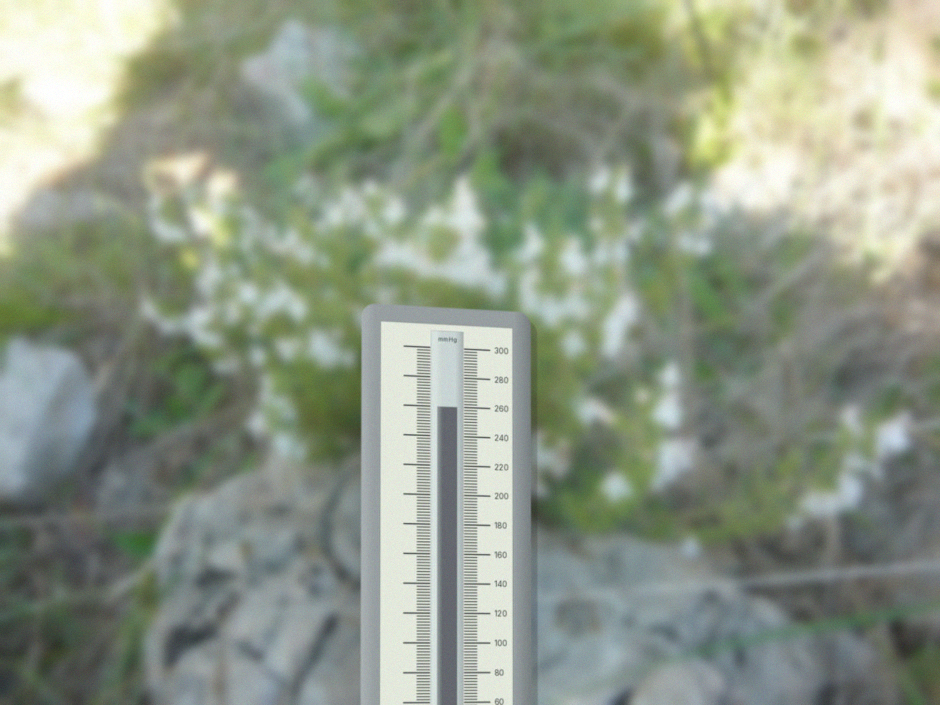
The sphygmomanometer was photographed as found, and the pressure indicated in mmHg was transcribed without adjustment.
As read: 260 mmHg
